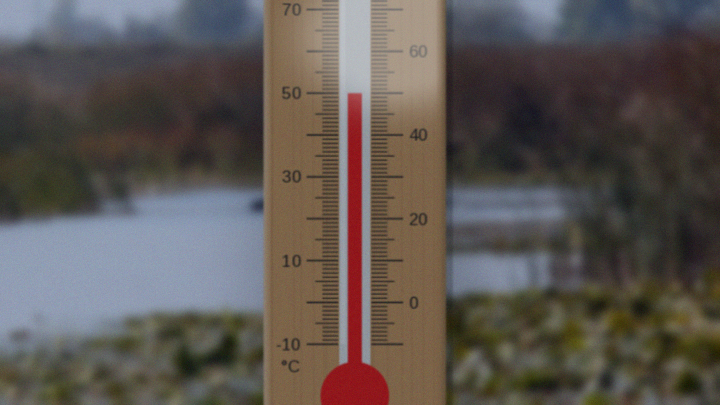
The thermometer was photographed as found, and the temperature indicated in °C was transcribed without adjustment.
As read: 50 °C
